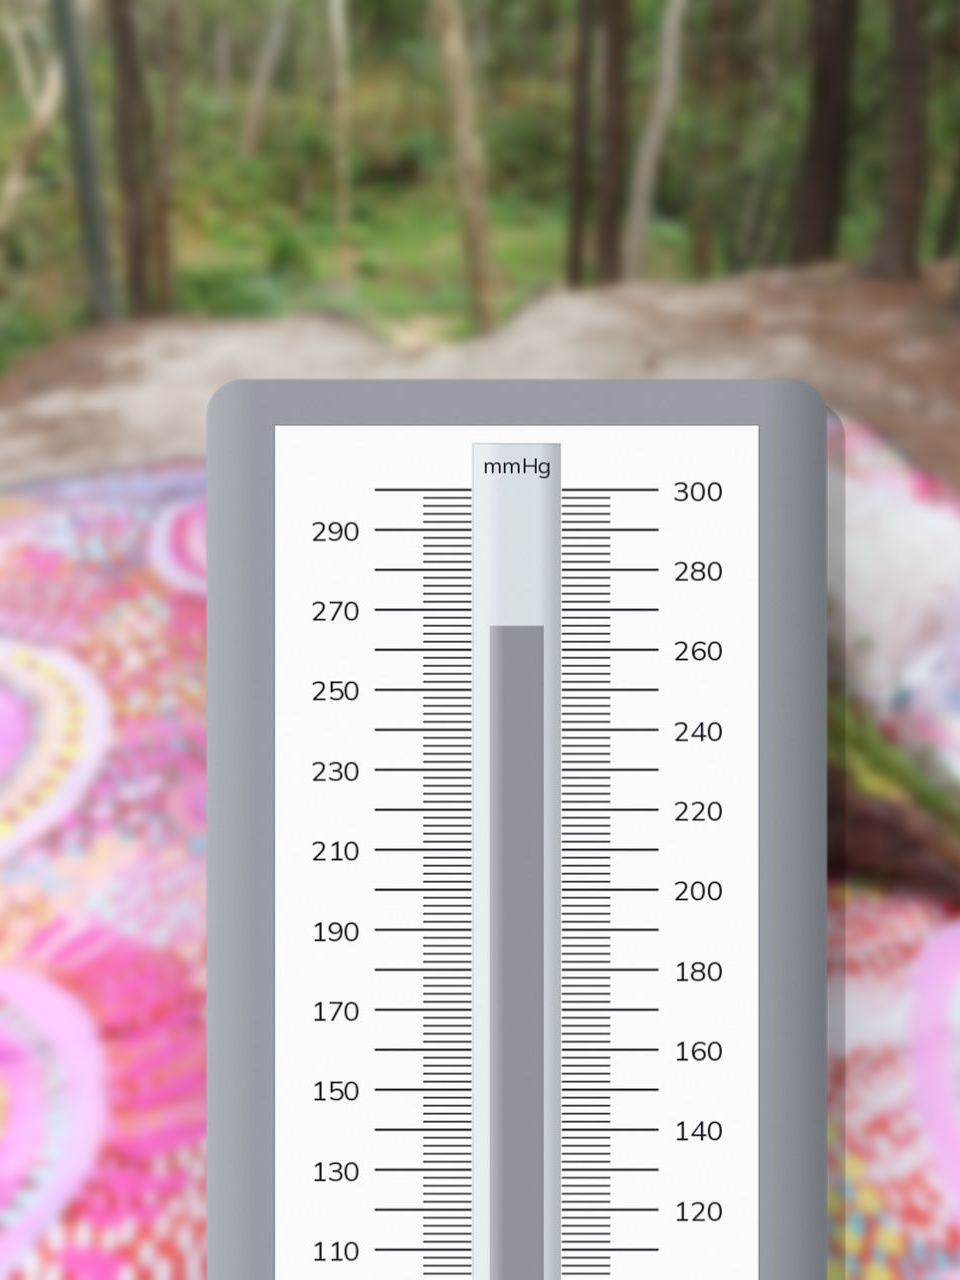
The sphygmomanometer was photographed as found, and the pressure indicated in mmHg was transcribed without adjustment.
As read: 266 mmHg
